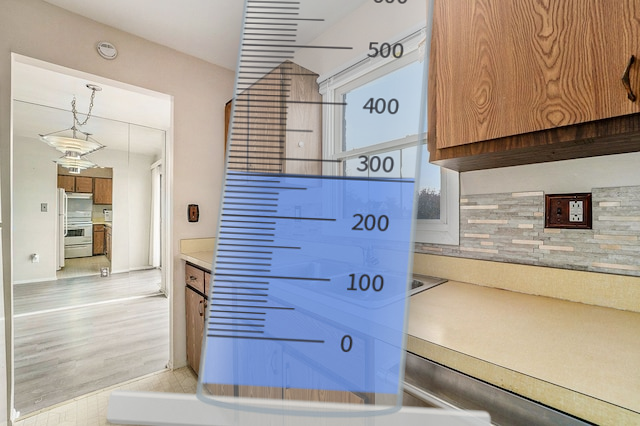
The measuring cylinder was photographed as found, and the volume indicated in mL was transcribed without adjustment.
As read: 270 mL
